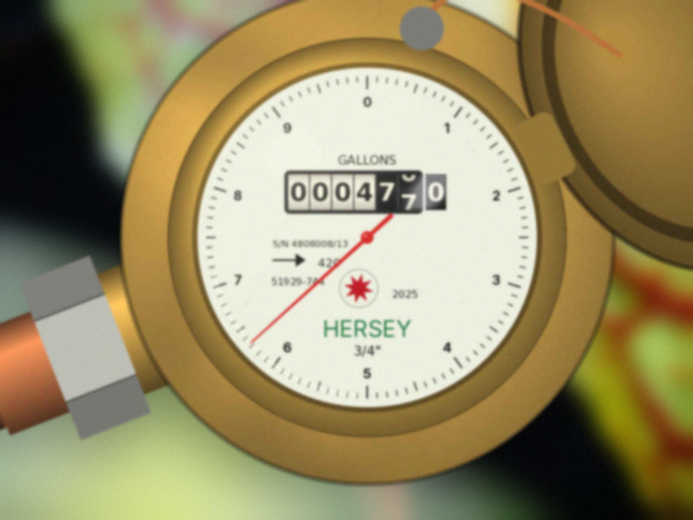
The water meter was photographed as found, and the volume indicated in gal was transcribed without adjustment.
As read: 4766.3 gal
